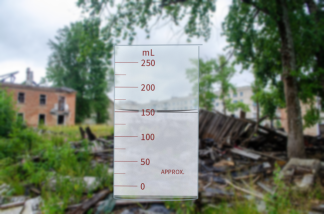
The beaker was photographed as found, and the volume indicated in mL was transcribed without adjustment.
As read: 150 mL
